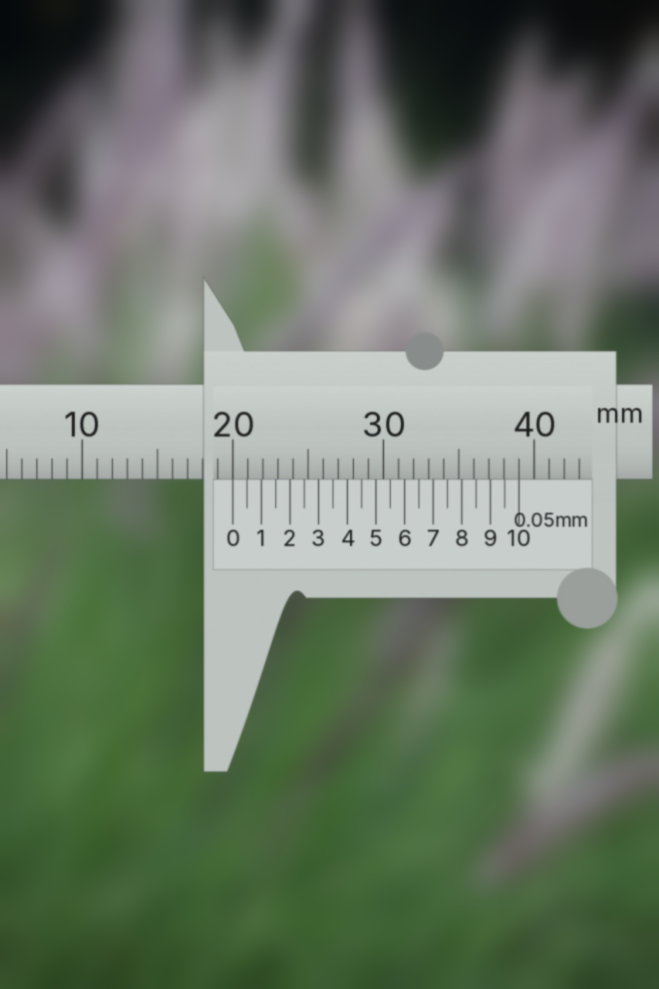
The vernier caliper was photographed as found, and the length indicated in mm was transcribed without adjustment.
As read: 20.0 mm
